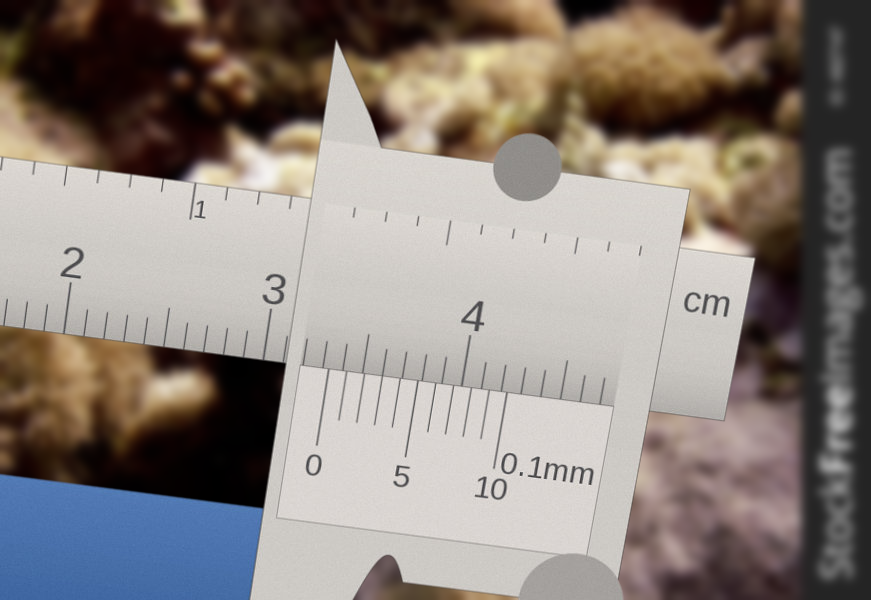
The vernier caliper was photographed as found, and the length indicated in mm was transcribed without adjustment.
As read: 33.3 mm
